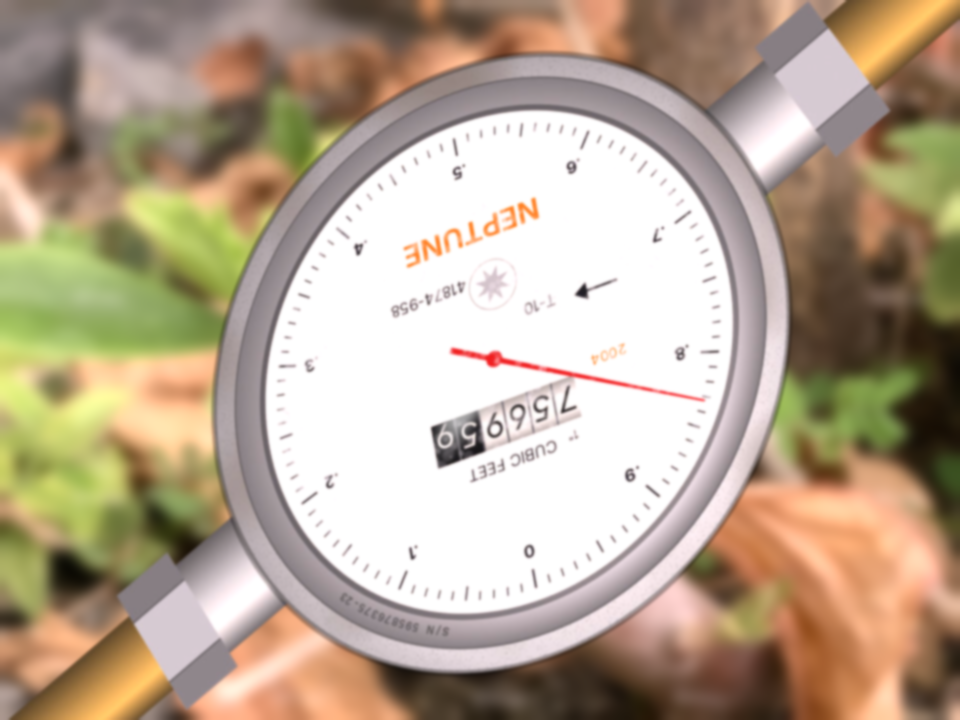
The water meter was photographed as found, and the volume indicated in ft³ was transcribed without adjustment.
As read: 756958.83 ft³
